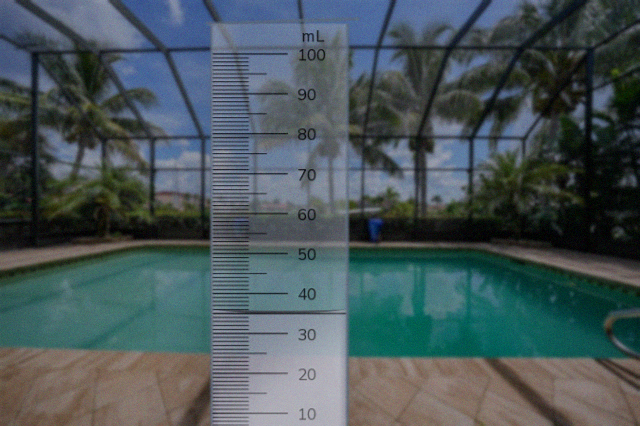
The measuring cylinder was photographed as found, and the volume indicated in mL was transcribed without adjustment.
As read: 35 mL
